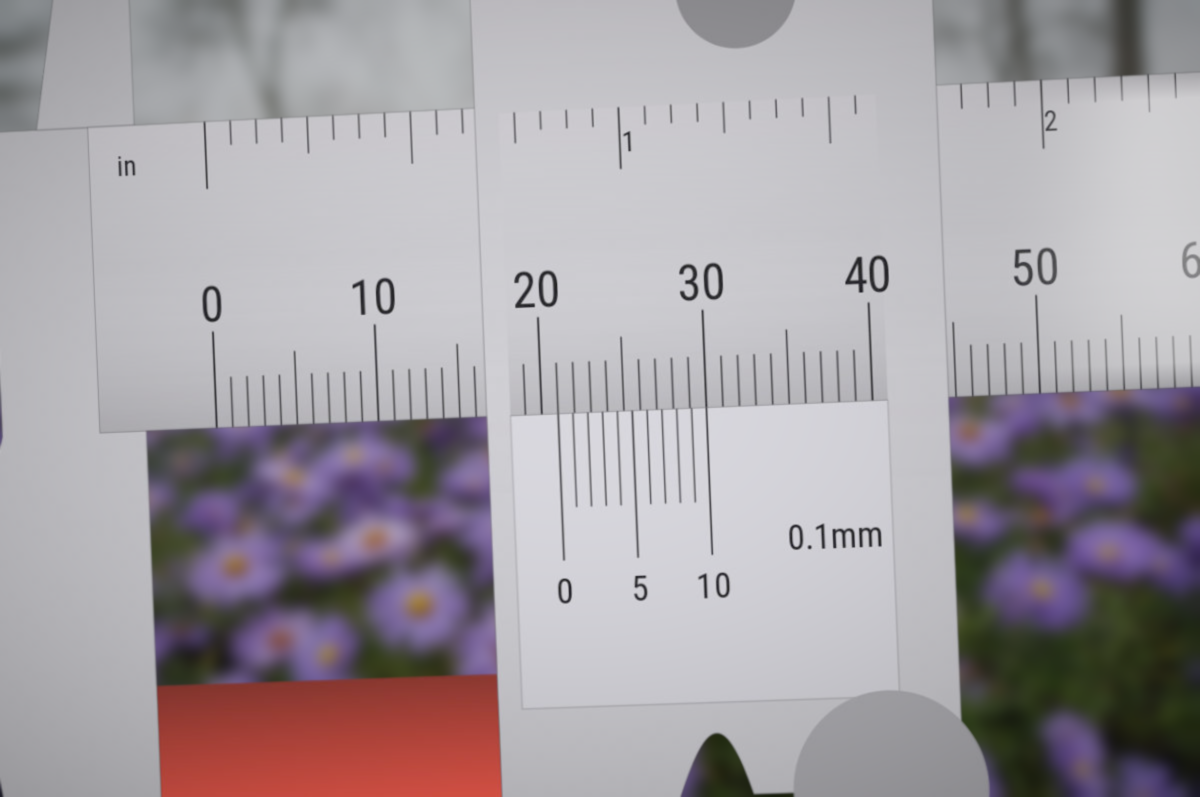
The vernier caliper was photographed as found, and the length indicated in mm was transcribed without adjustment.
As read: 21.0 mm
